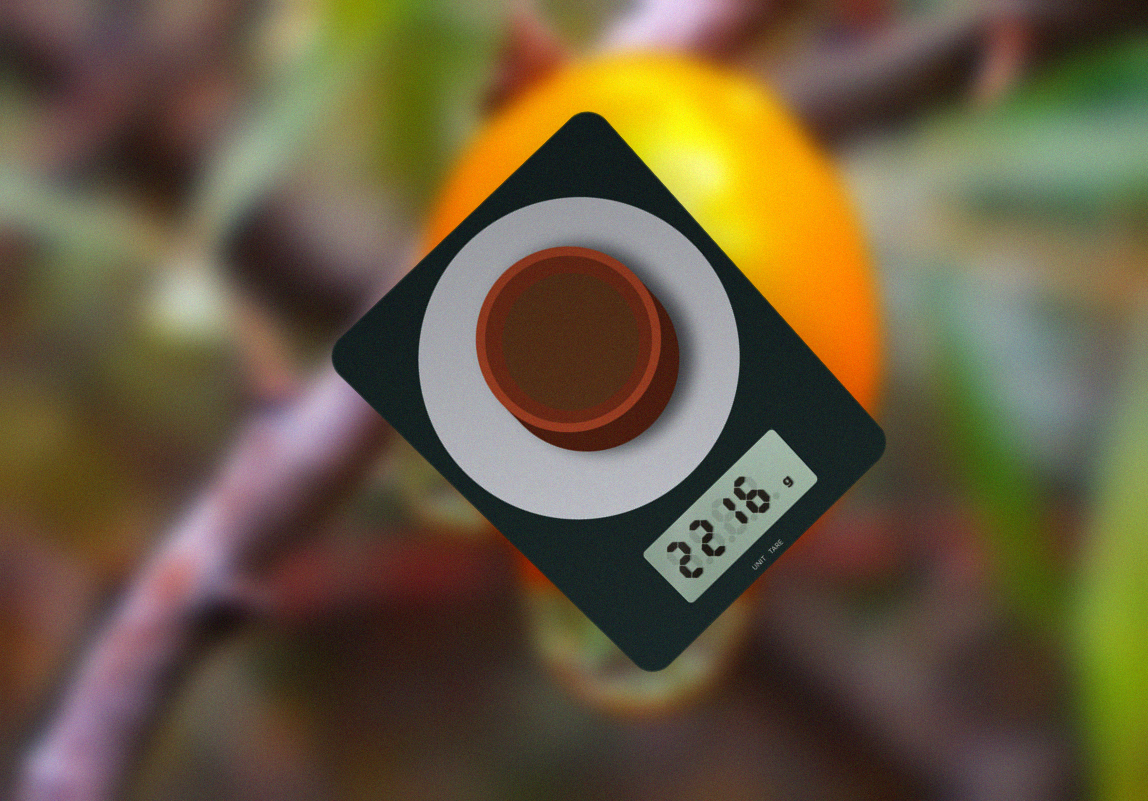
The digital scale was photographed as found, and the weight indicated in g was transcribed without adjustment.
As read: 2216 g
